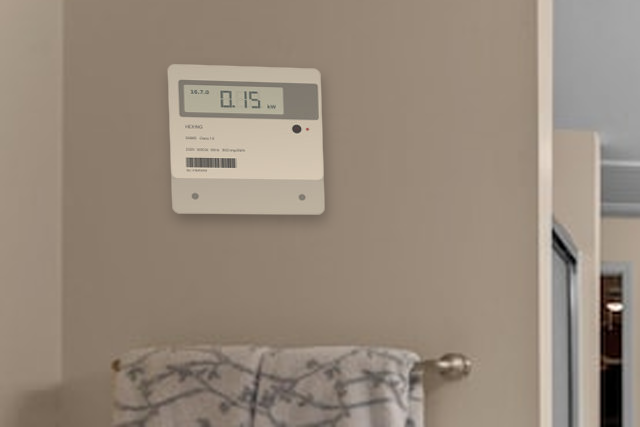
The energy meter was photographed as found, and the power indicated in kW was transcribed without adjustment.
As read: 0.15 kW
